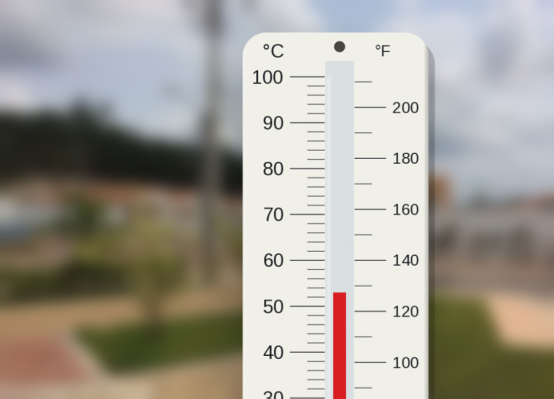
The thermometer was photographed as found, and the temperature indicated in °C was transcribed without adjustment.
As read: 53 °C
